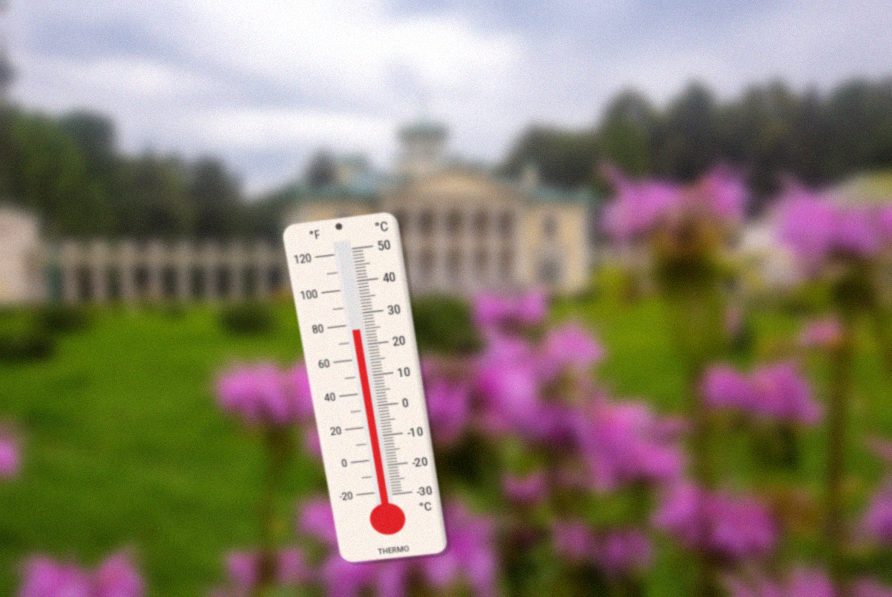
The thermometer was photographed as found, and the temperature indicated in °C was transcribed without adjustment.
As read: 25 °C
